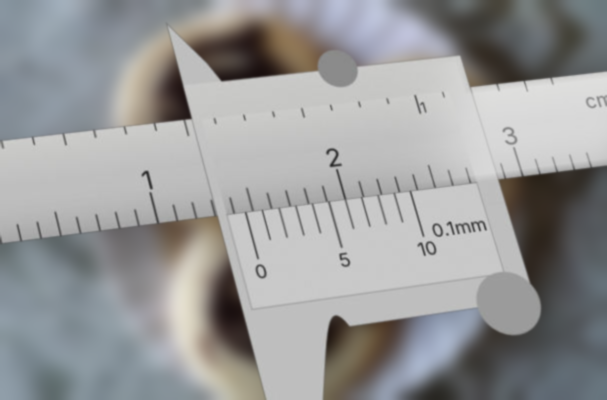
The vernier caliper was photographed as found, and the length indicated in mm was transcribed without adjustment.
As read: 14.6 mm
